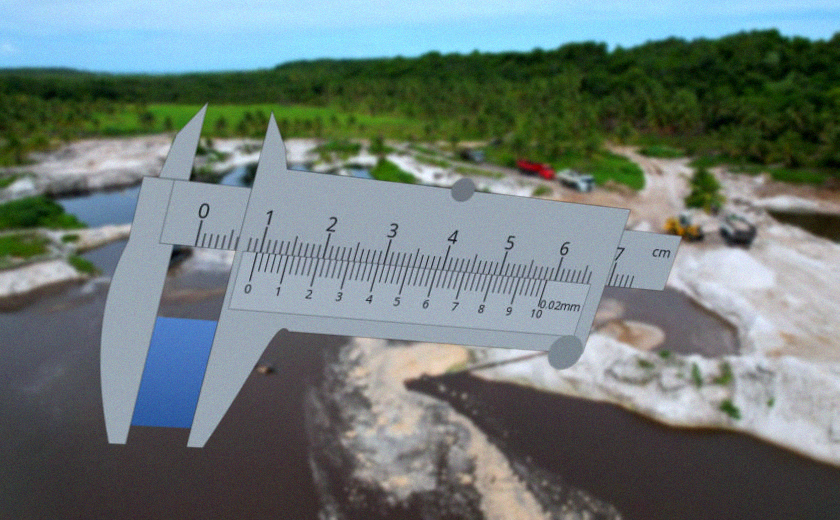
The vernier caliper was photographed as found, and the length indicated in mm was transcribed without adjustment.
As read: 9.5 mm
